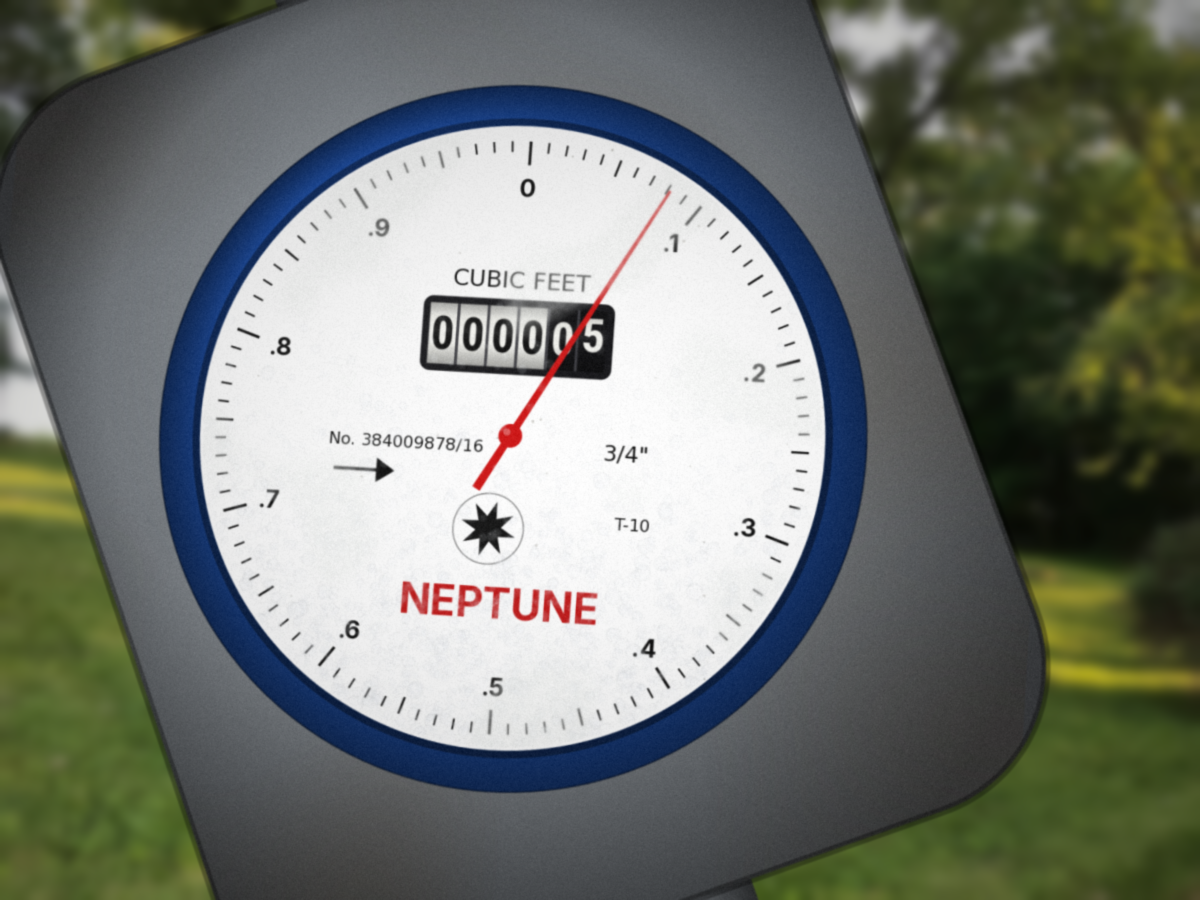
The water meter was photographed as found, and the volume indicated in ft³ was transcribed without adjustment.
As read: 5.08 ft³
